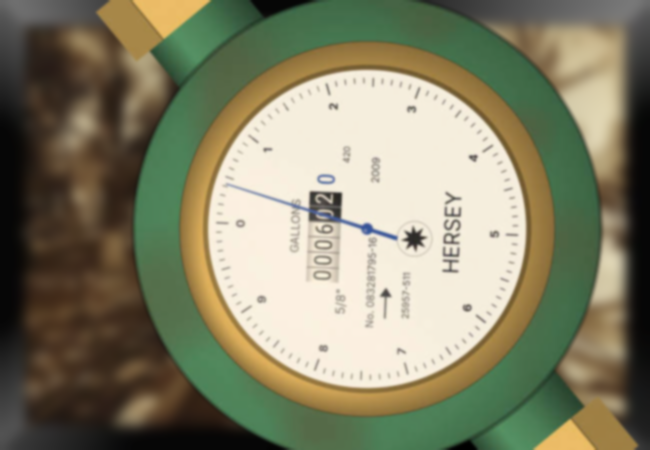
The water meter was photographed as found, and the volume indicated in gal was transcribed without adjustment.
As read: 6020.4 gal
